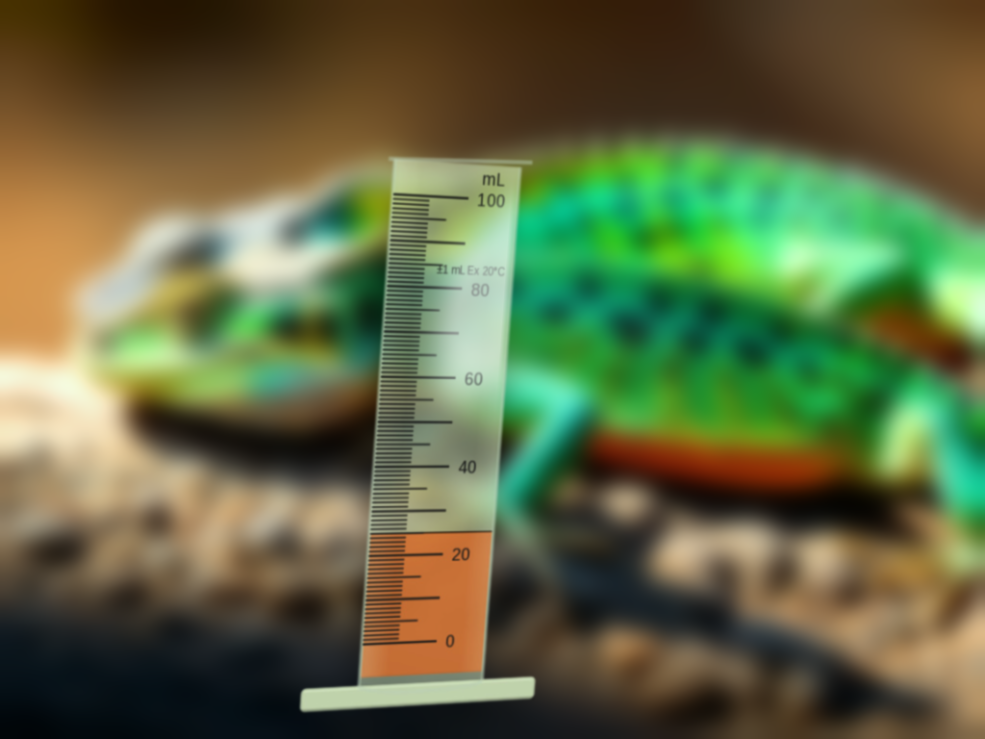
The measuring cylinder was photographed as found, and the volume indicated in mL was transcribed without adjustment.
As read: 25 mL
